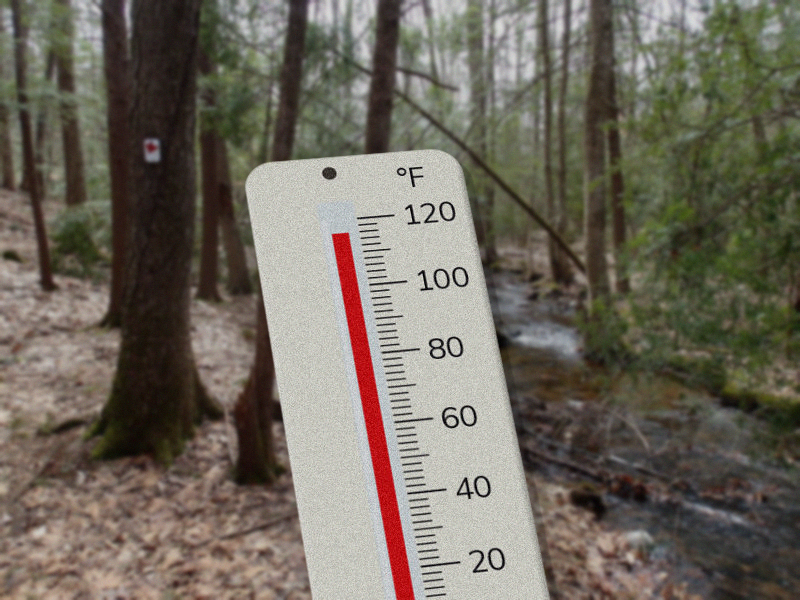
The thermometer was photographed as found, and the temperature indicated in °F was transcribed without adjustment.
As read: 116 °F
